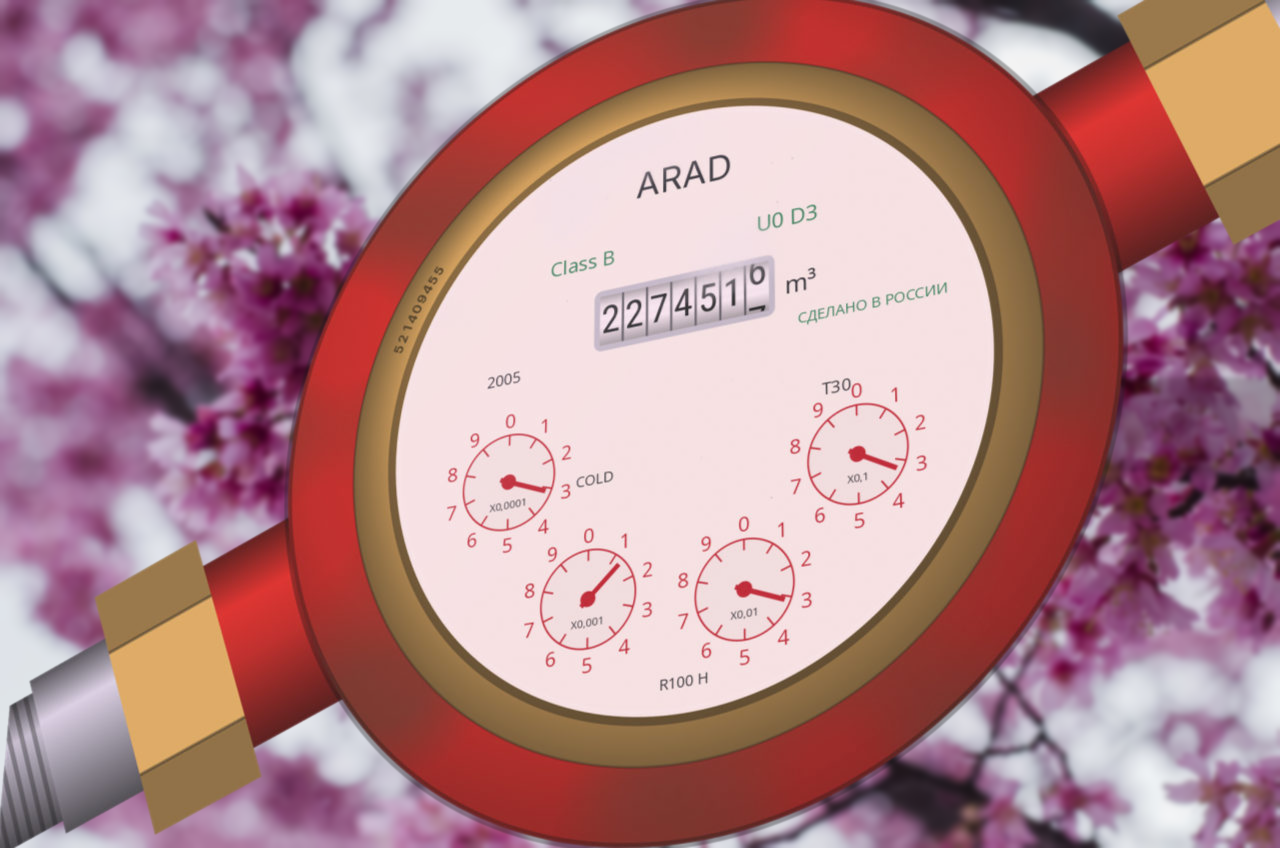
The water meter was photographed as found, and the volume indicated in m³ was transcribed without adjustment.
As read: 2274516.3313 m³
